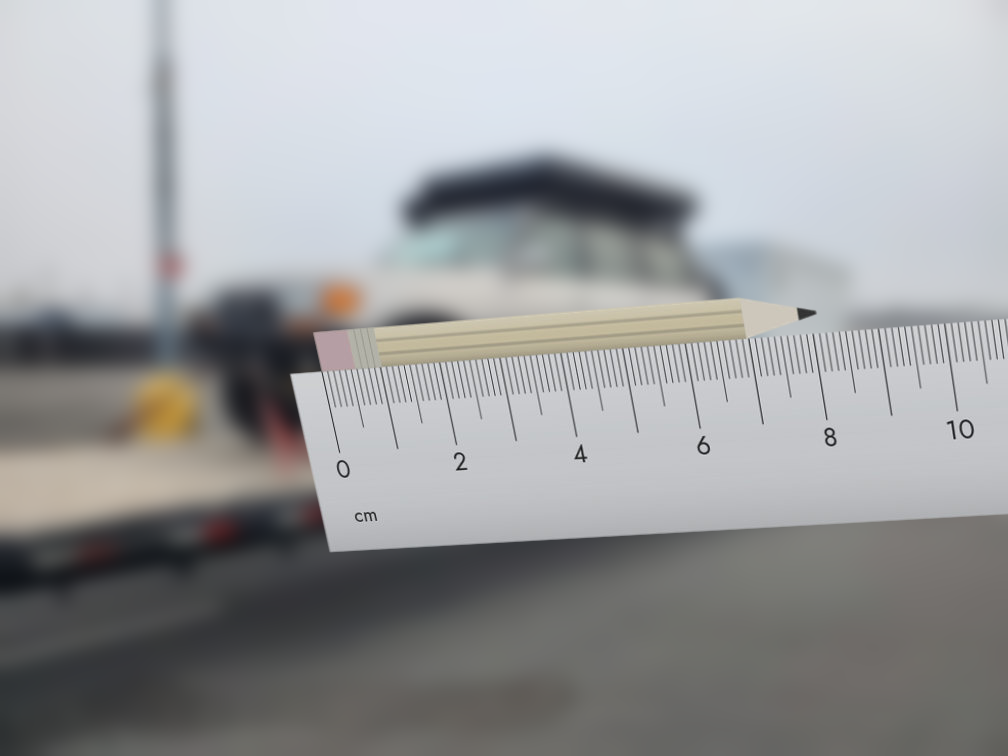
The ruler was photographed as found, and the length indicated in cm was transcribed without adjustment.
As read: 8.1 cm
